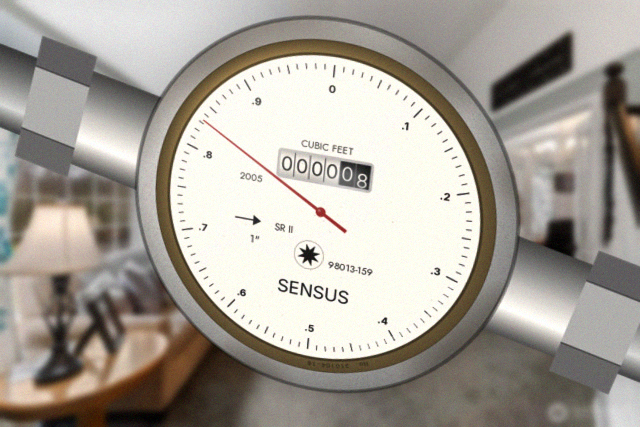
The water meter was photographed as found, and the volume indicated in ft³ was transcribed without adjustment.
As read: 7.83 ft³
